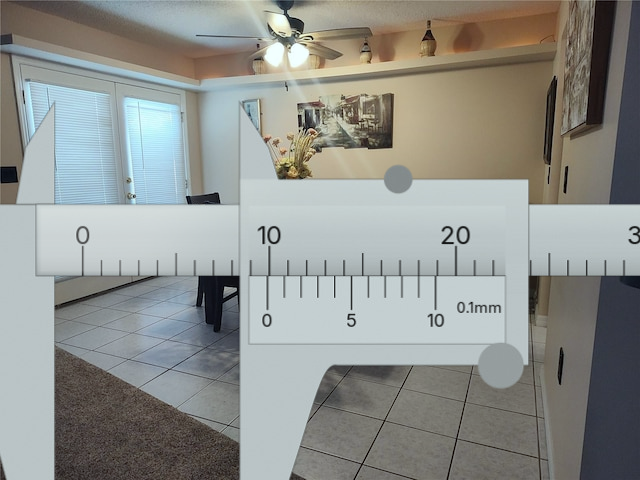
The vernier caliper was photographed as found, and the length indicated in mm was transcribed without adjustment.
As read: 9.9 mm
